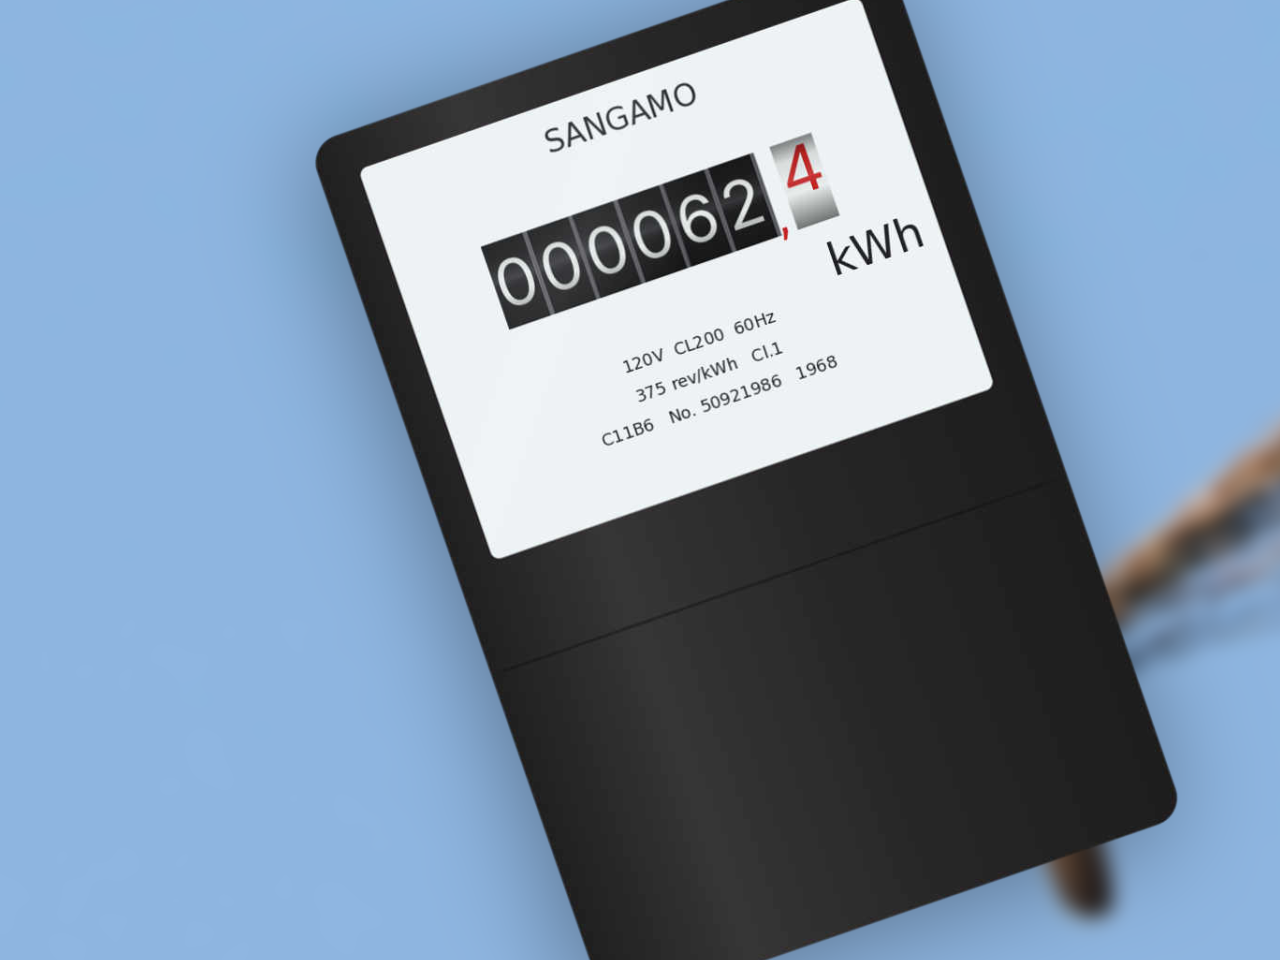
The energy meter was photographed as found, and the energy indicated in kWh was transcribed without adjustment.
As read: 62.4 kWh
